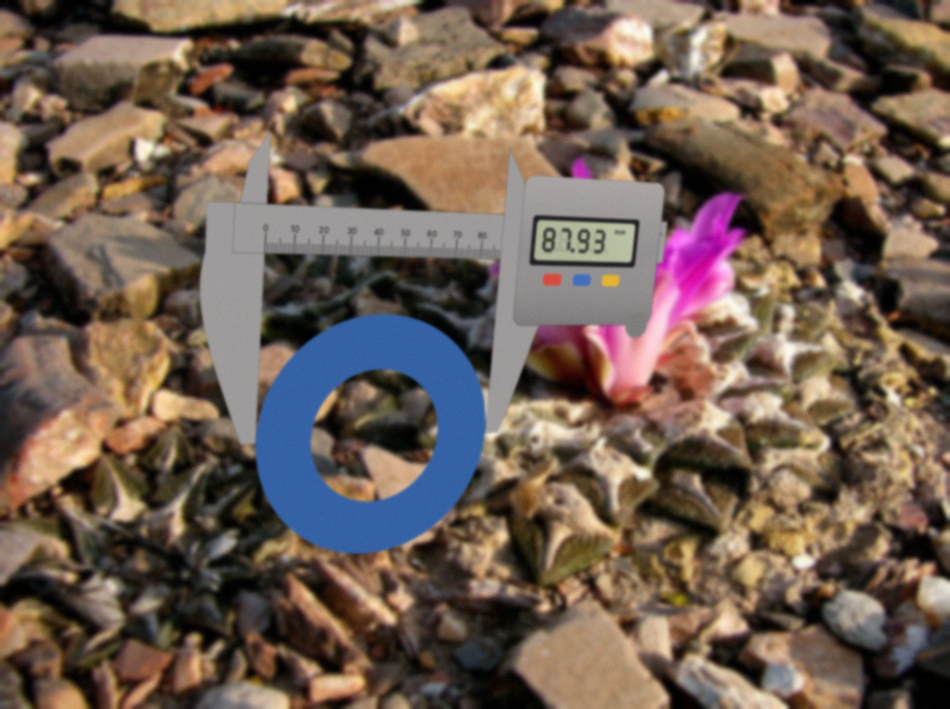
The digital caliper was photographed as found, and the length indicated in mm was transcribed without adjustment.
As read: 87.93 mm
